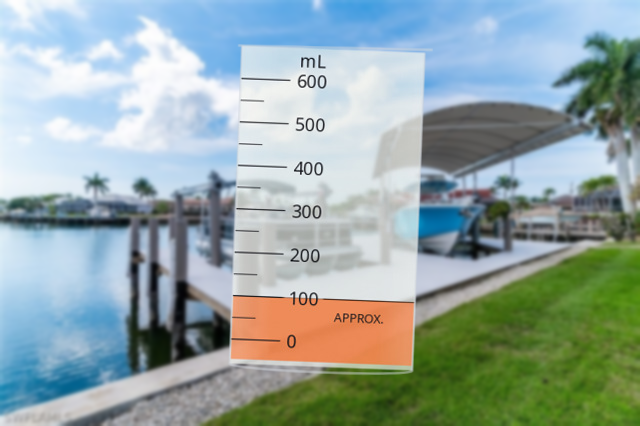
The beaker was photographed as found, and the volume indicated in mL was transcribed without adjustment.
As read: 100 mL
